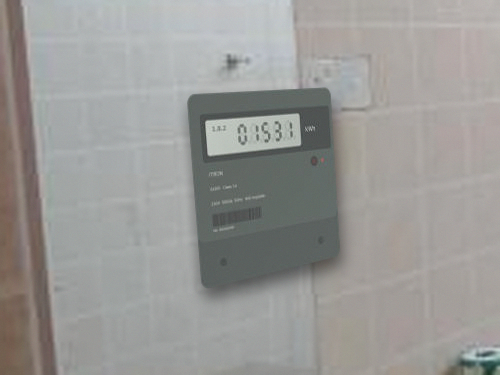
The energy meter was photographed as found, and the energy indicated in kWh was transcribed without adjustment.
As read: 1531 kWh
